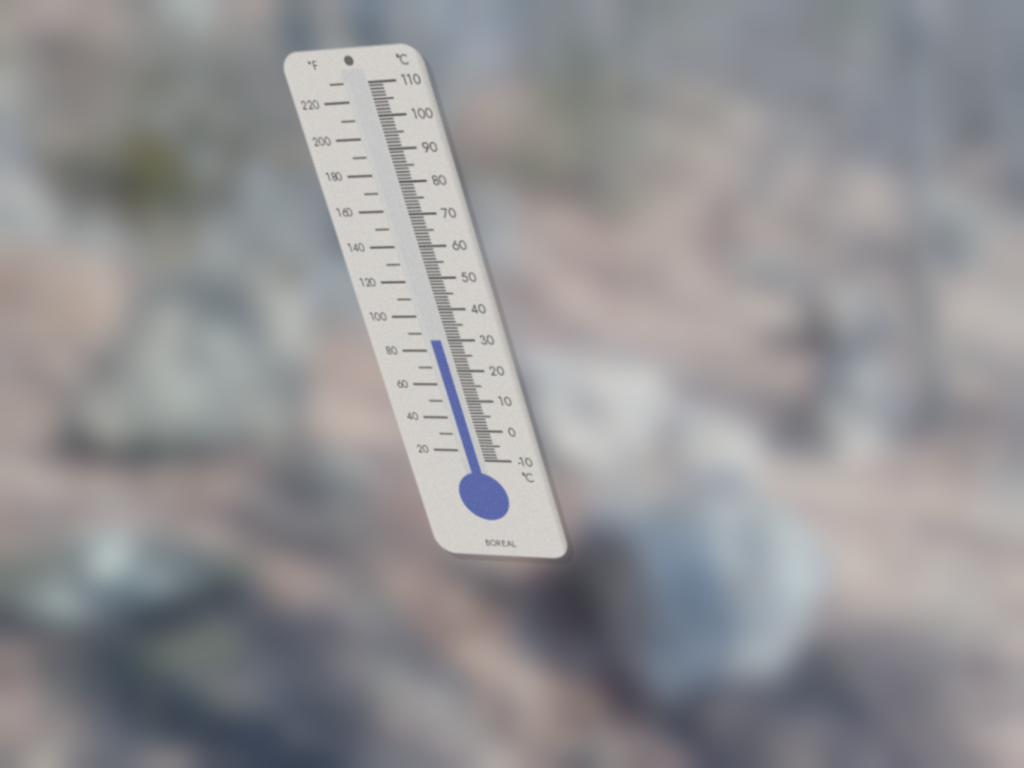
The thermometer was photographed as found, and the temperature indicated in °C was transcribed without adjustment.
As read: 30 °C
